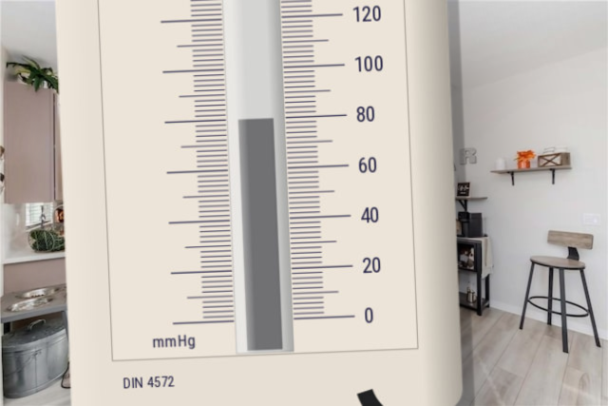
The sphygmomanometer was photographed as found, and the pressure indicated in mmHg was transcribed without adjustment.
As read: 80 mmHg
